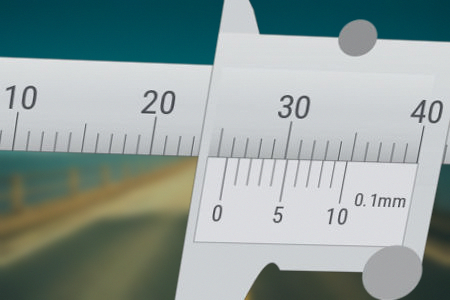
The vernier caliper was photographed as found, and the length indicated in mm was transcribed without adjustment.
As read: 25.7 mm
